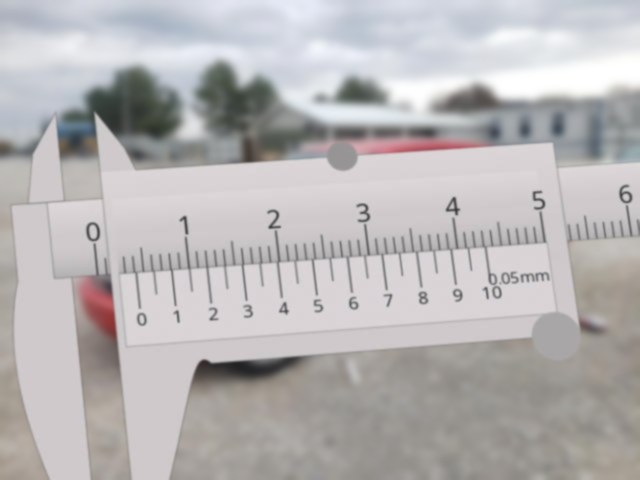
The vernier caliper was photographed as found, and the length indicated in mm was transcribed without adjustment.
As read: 4.2 mm
